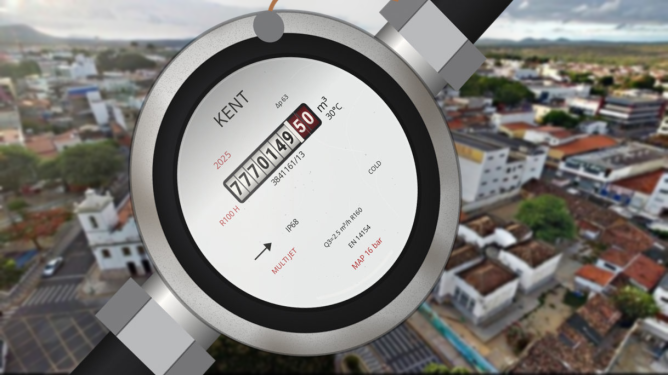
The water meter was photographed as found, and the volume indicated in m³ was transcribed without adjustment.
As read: 7770149.50 m³
